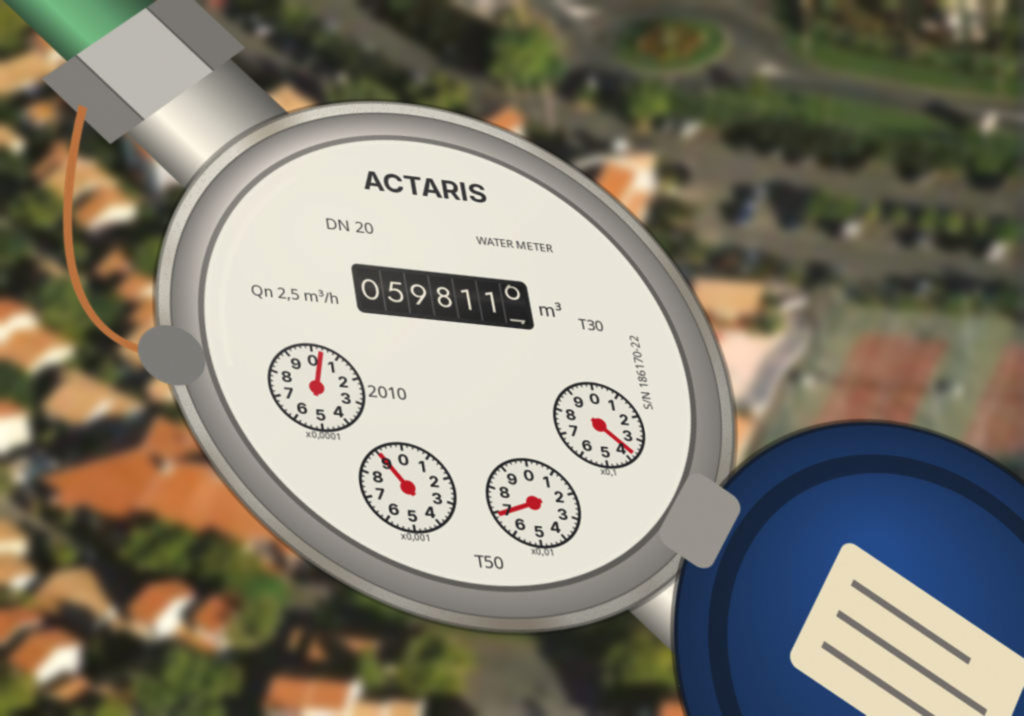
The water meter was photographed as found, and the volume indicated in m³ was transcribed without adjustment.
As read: 598116.3690 m³
